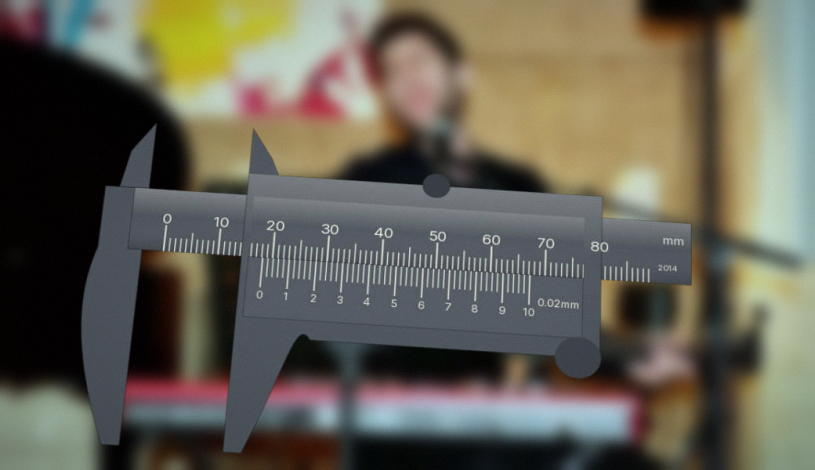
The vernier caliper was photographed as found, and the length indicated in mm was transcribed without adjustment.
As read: 18.2 mm
